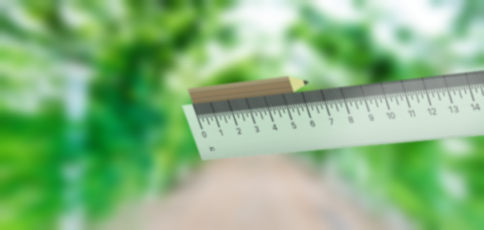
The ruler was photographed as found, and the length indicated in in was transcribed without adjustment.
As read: 6.5 in
